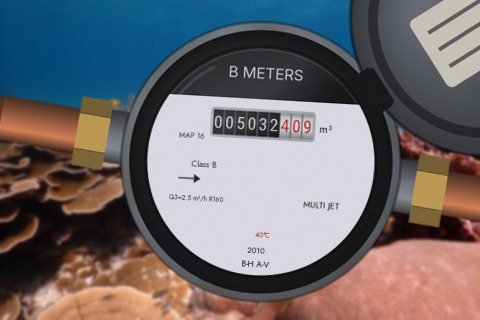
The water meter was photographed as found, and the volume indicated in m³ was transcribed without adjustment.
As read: 5032.409 m³
